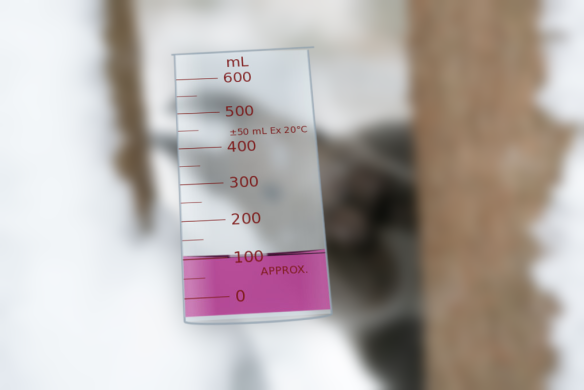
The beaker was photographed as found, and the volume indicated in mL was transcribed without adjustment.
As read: 100 mL
